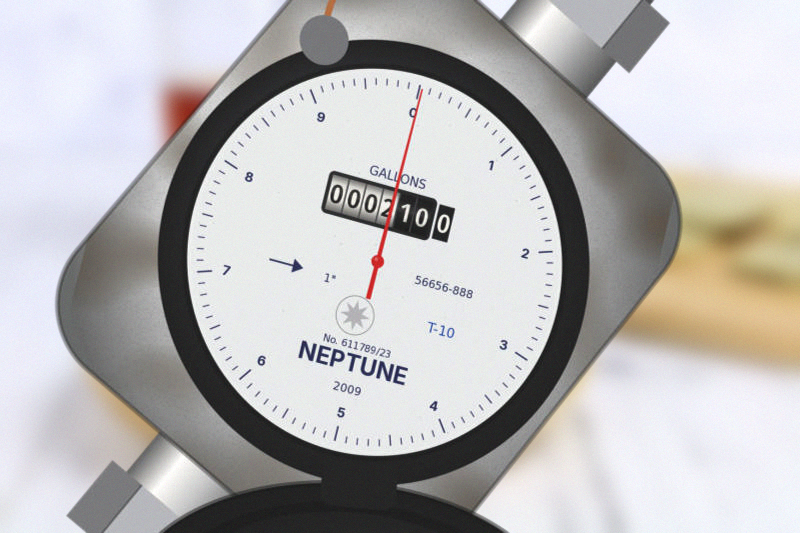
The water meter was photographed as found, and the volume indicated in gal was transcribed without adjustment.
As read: 2100.0 gal
